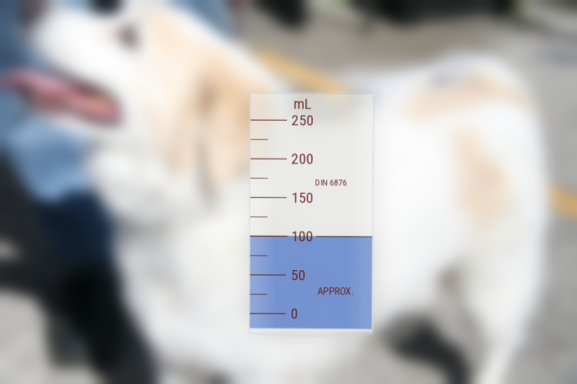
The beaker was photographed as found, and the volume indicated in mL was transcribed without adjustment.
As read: 100 mL
